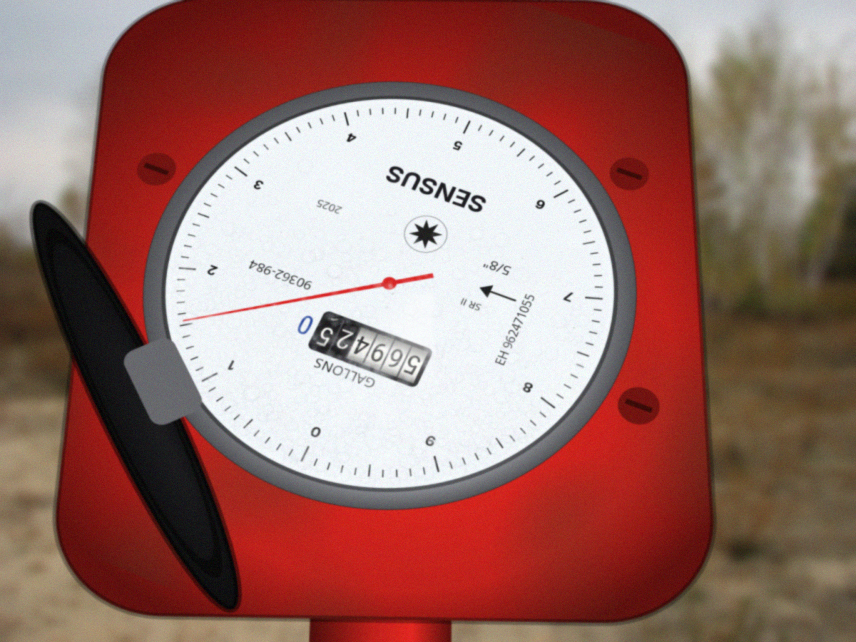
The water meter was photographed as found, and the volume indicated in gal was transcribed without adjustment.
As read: 5694251.5 gal
